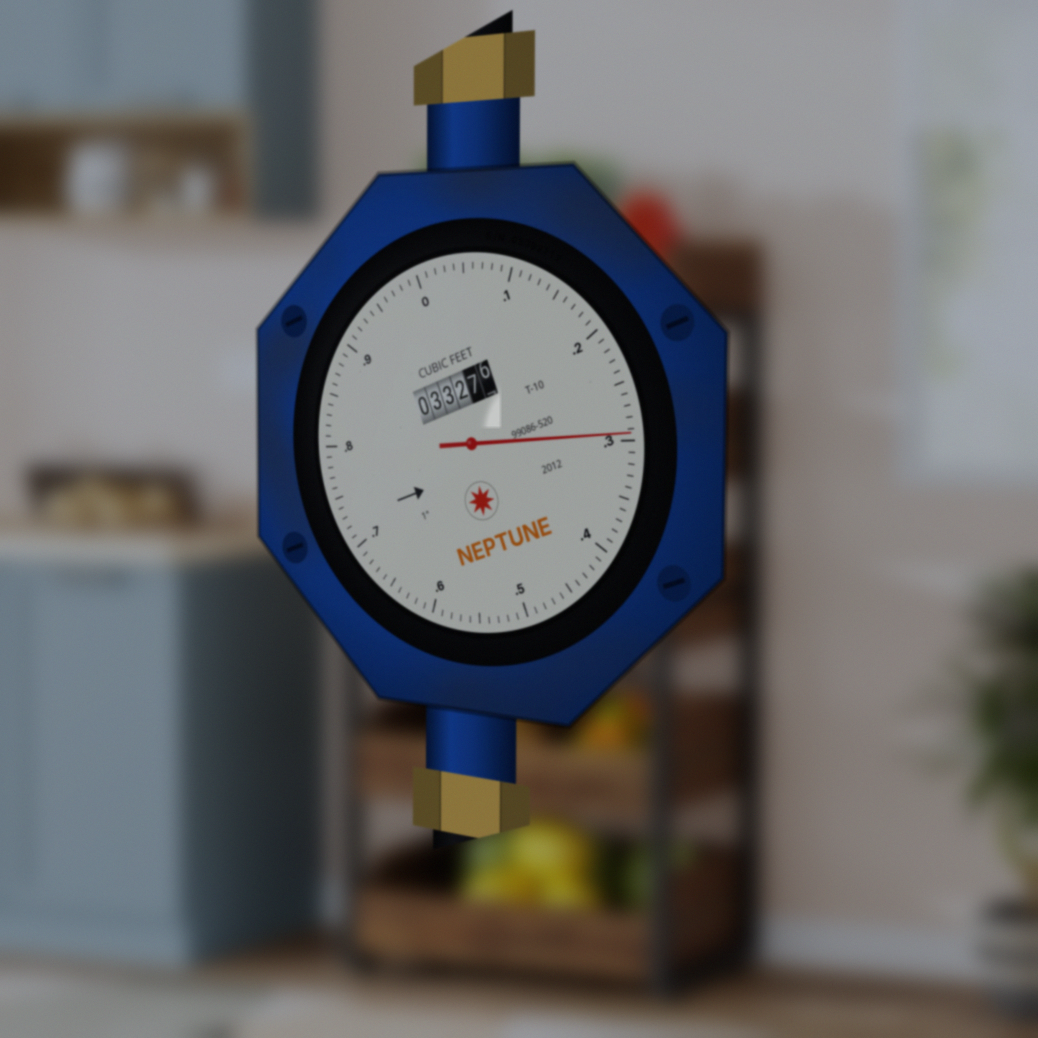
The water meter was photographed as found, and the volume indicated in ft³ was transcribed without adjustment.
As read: 33276.29 ft³
